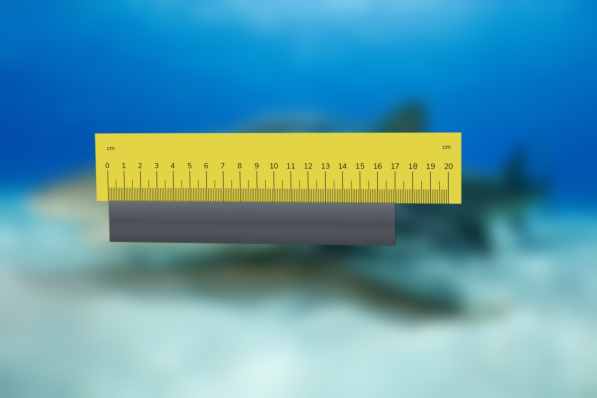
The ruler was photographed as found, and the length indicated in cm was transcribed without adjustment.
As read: 17 cm
